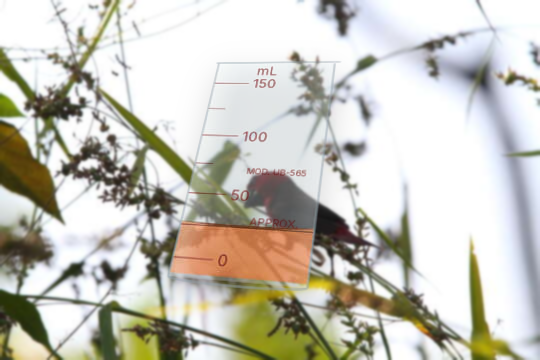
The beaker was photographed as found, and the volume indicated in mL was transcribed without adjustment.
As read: 25 mL
